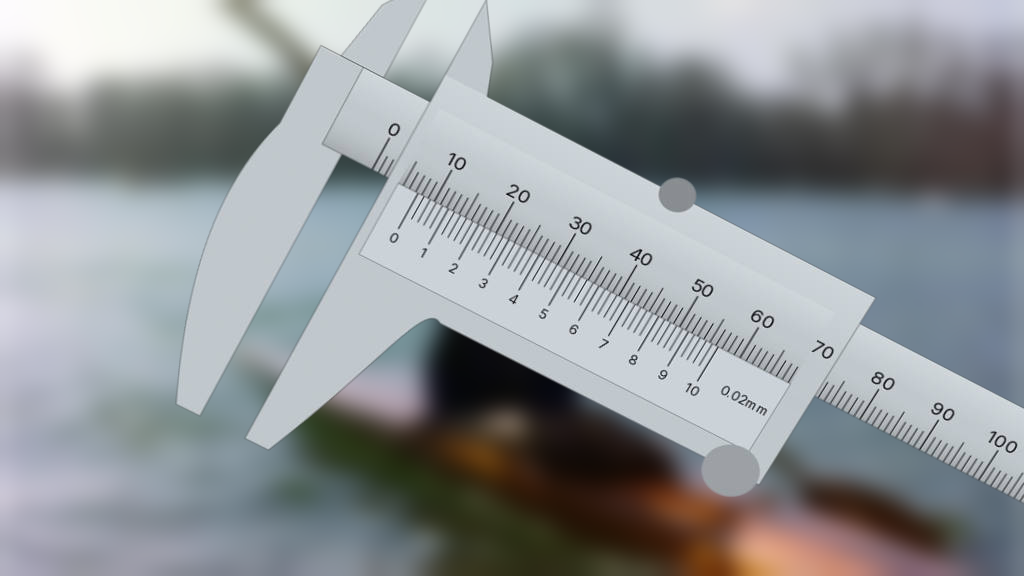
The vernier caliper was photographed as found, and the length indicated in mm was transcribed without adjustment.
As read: 7.4 mm
